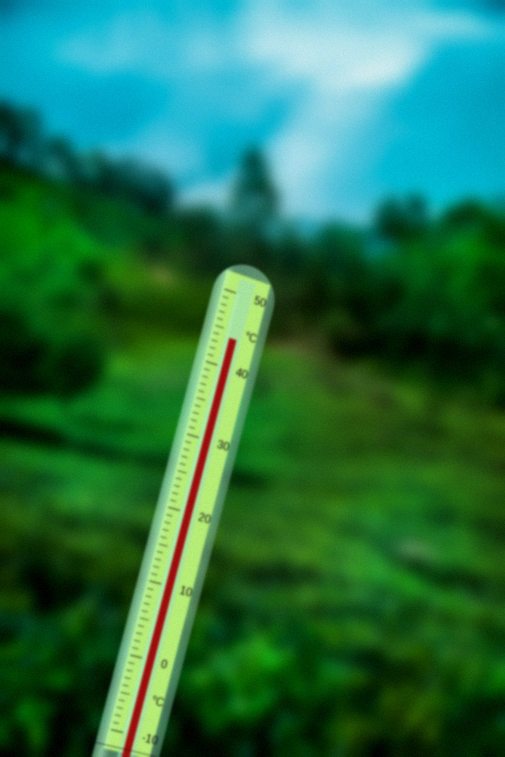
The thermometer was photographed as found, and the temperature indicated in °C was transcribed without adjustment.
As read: 44 °C
